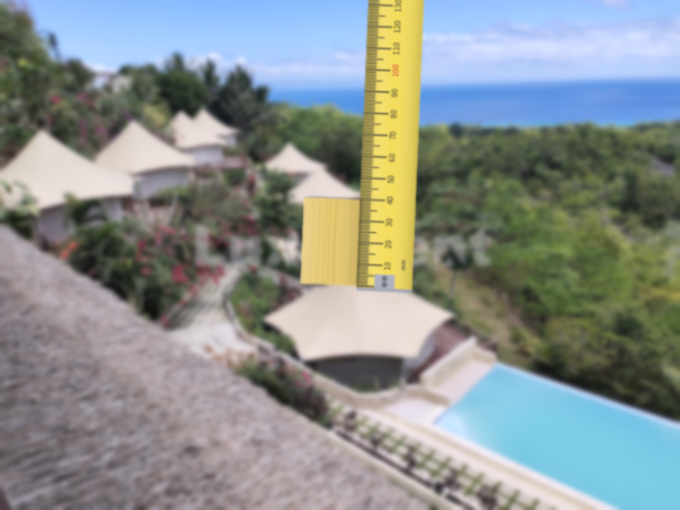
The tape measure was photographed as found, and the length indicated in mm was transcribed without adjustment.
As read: 40 mm
